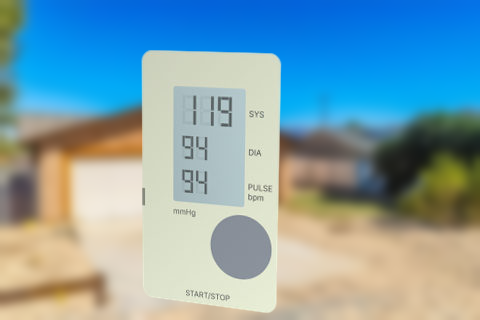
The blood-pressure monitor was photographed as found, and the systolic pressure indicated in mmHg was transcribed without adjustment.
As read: 119 mmHg
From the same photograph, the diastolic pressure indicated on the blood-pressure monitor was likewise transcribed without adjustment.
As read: 94 mmHg
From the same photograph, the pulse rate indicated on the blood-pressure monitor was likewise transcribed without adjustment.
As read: 94 bpm
